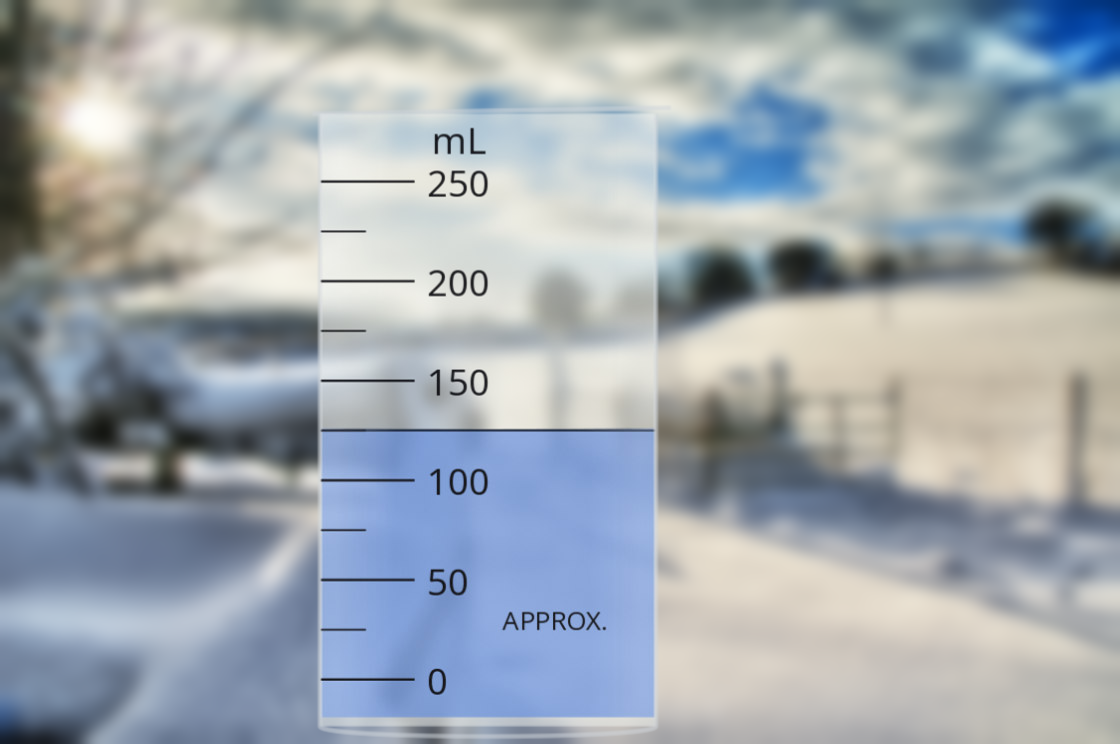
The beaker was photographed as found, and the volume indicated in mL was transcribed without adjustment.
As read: 125 mL
